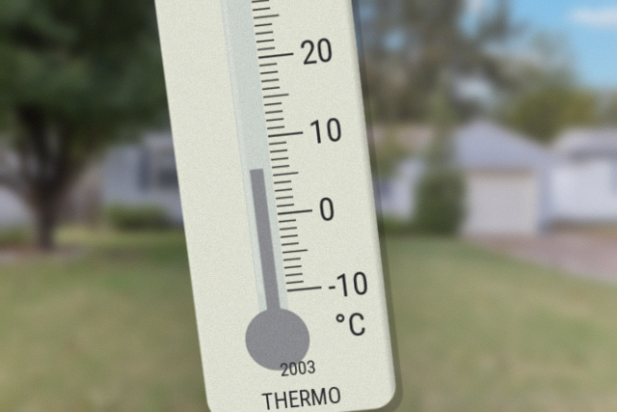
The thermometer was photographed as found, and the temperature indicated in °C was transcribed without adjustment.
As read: 6 °C
